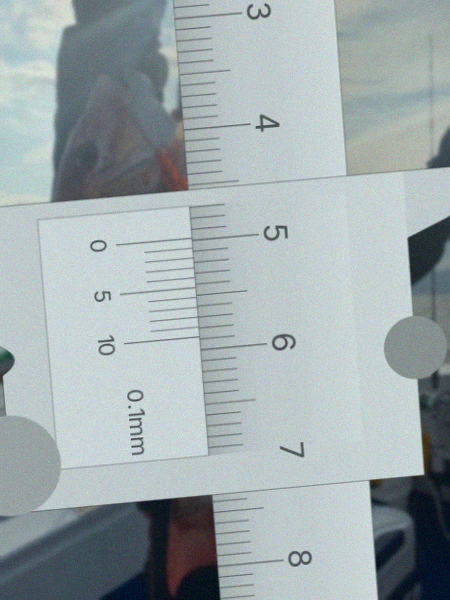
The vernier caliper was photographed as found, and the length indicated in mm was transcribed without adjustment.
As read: 49.8 mm
